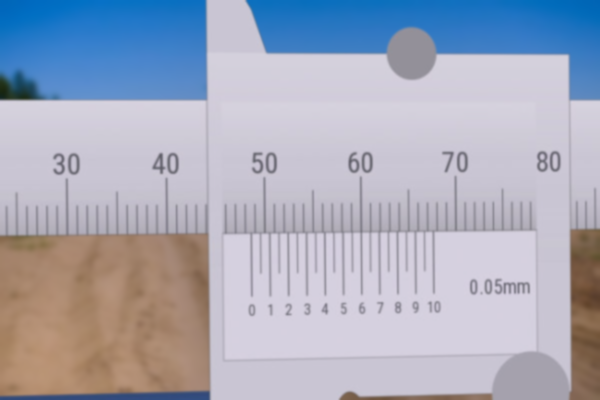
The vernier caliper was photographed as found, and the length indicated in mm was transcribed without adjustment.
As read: 48.6 mm
